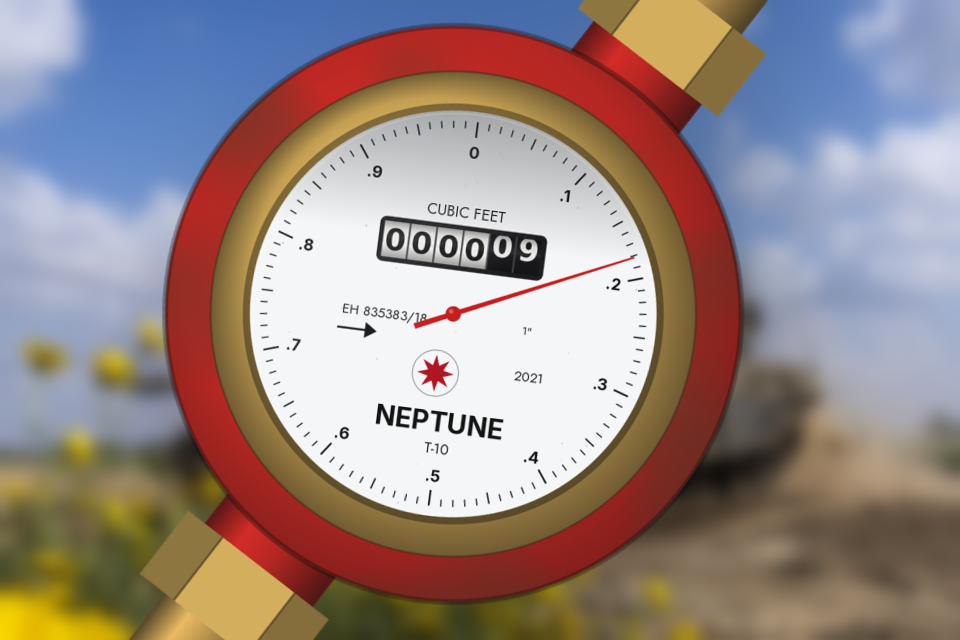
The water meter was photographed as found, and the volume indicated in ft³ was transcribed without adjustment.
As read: 9.18 ft³
